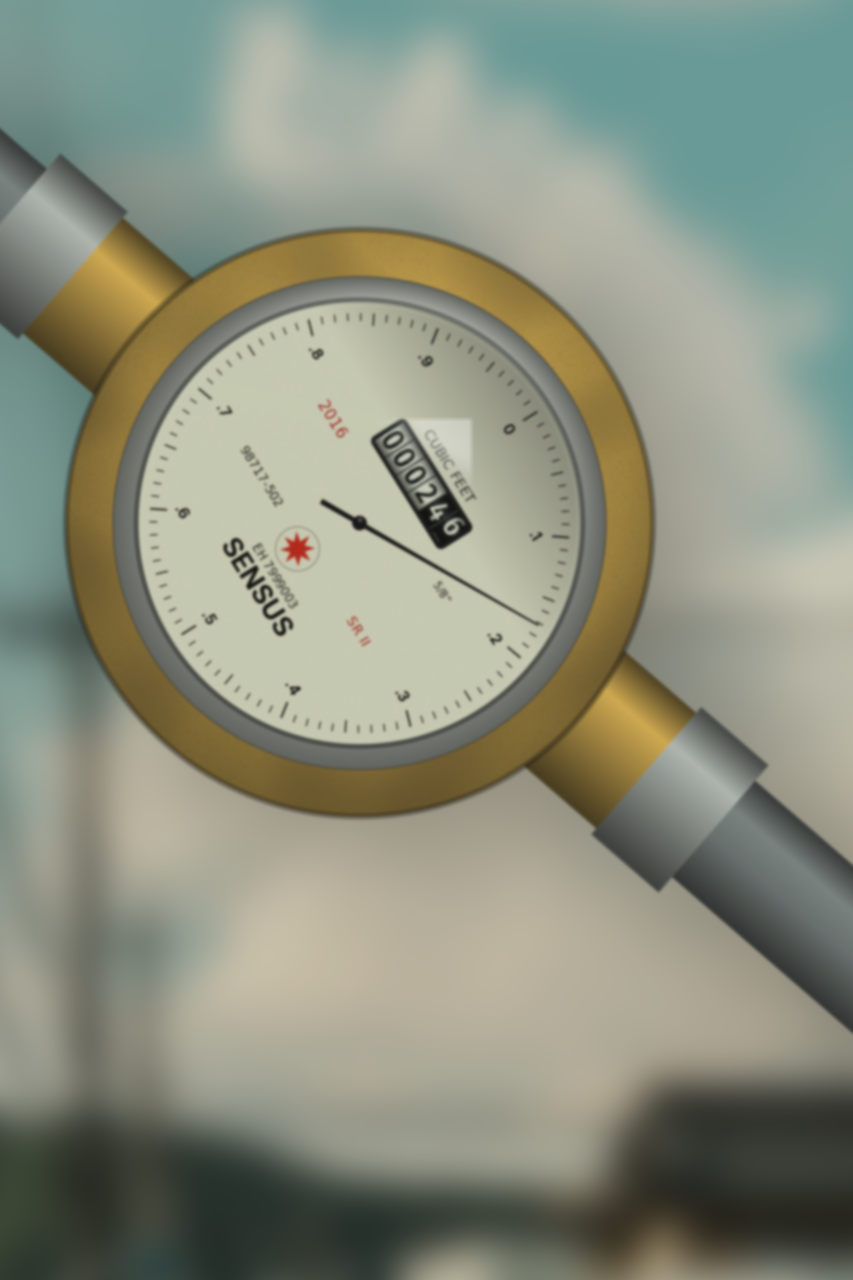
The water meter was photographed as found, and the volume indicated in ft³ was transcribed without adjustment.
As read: 246.17 ft³
